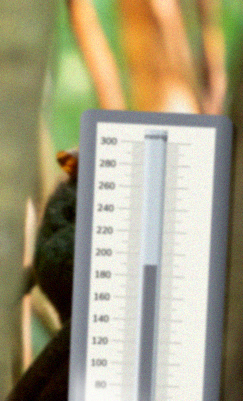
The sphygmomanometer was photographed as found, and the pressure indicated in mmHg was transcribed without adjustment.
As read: 190 mmHg
